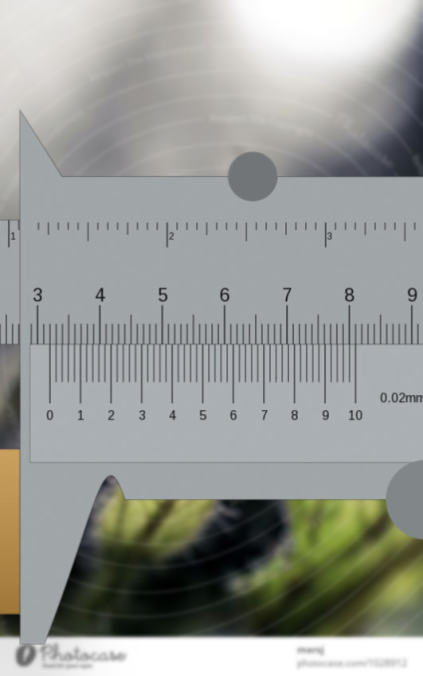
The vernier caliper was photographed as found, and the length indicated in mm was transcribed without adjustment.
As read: 32.0 mm
